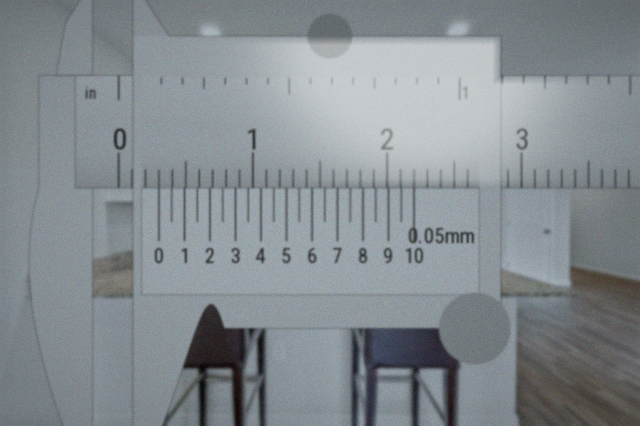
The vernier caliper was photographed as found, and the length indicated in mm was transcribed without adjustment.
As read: 3.0 mm
